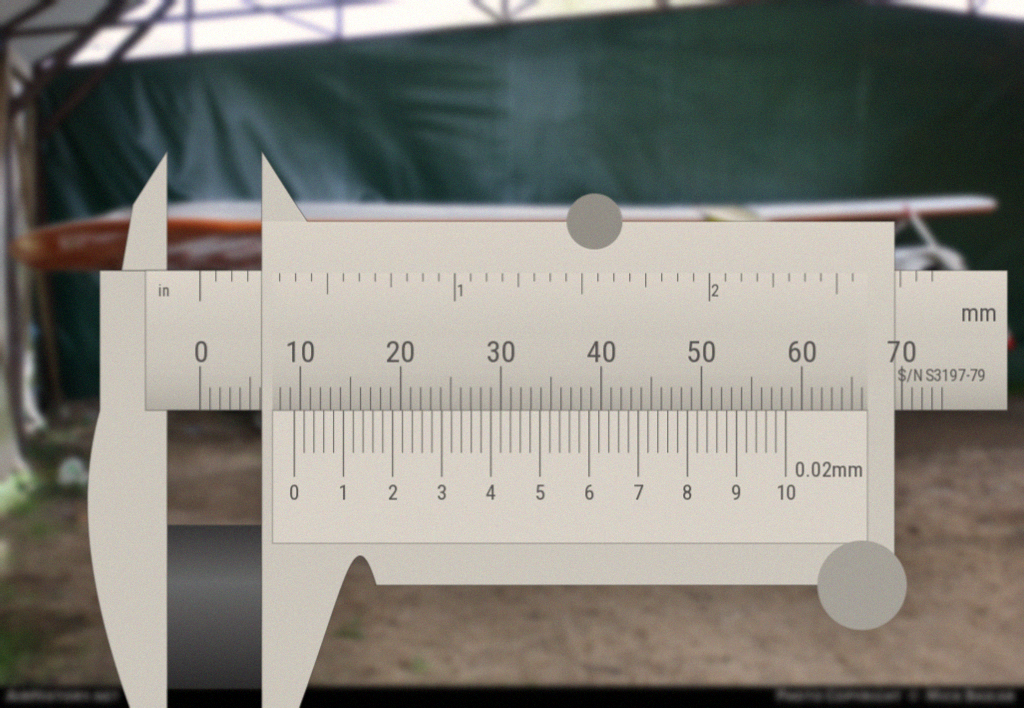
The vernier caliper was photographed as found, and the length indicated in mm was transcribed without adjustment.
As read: 9.4 mm
